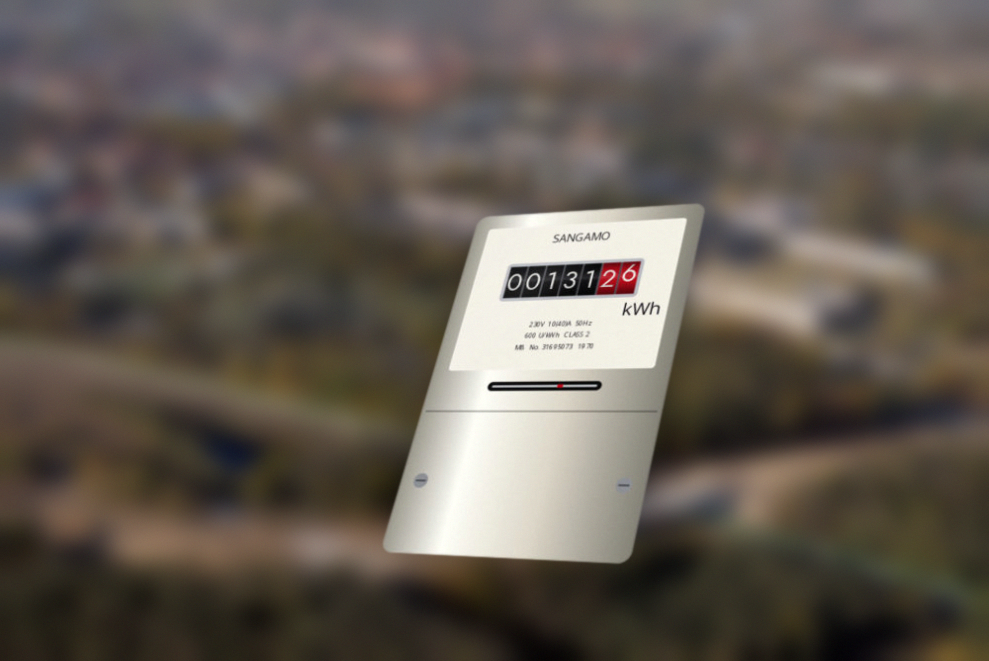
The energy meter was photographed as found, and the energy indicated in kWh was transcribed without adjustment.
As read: 131.26 kWh
